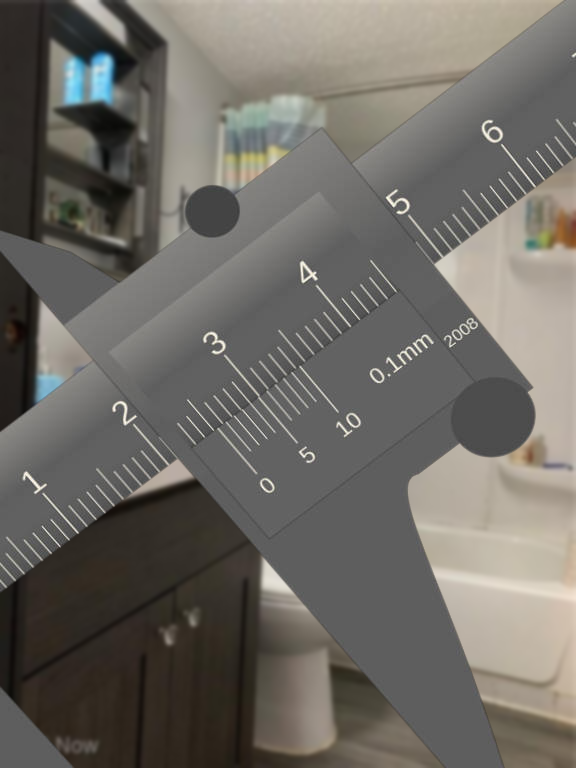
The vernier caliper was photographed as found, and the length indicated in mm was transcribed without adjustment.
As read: 25.4 mm
